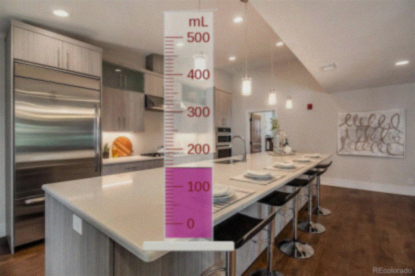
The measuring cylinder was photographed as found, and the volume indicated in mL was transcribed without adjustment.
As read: 150 mL
